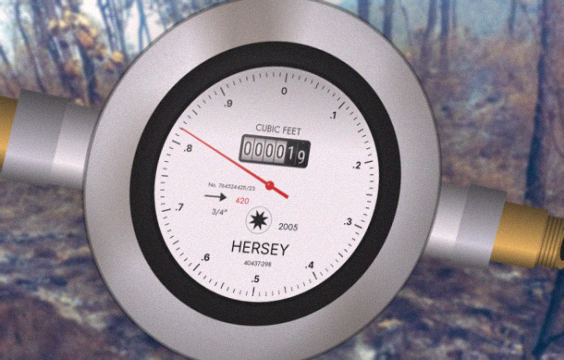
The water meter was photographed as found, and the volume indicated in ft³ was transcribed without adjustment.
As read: 18.82 ft³
